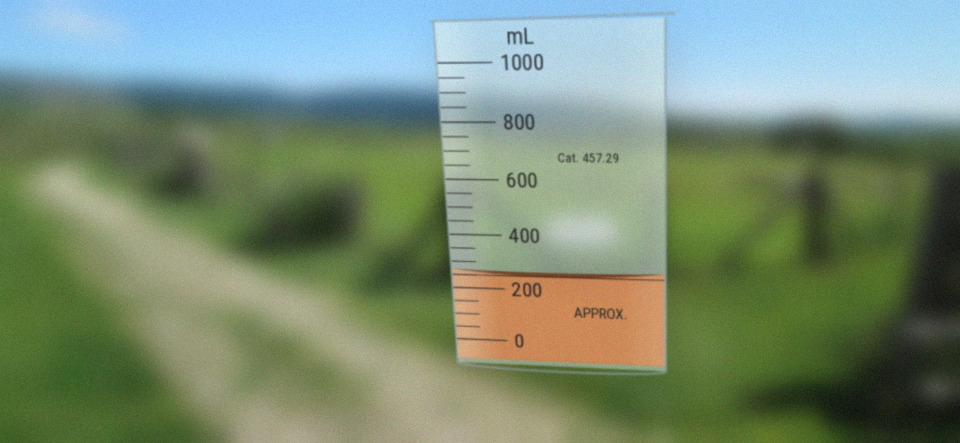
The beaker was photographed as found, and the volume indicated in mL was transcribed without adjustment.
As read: 250 mL
